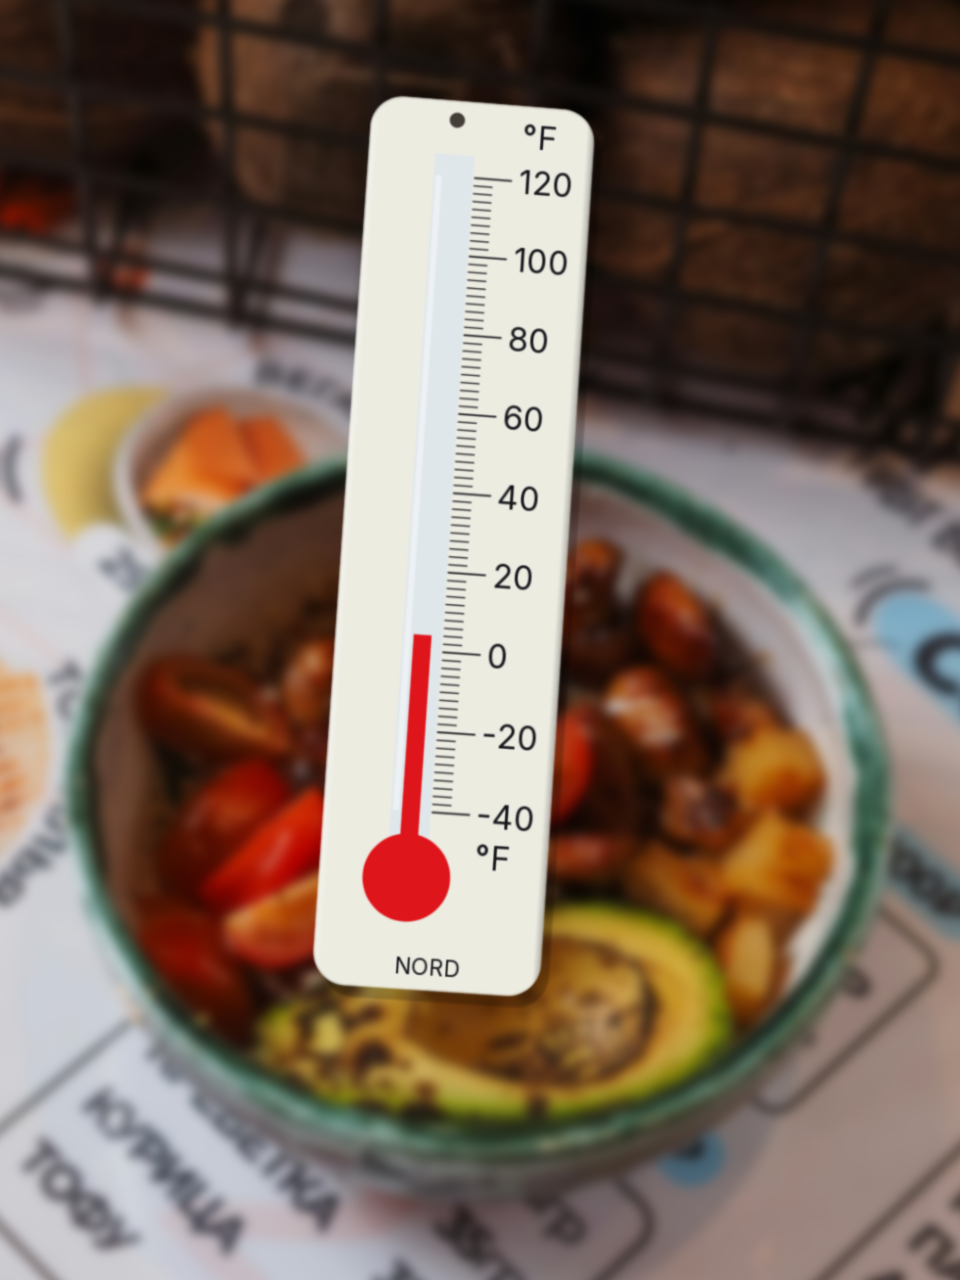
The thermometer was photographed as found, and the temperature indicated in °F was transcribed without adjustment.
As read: 4 °F
